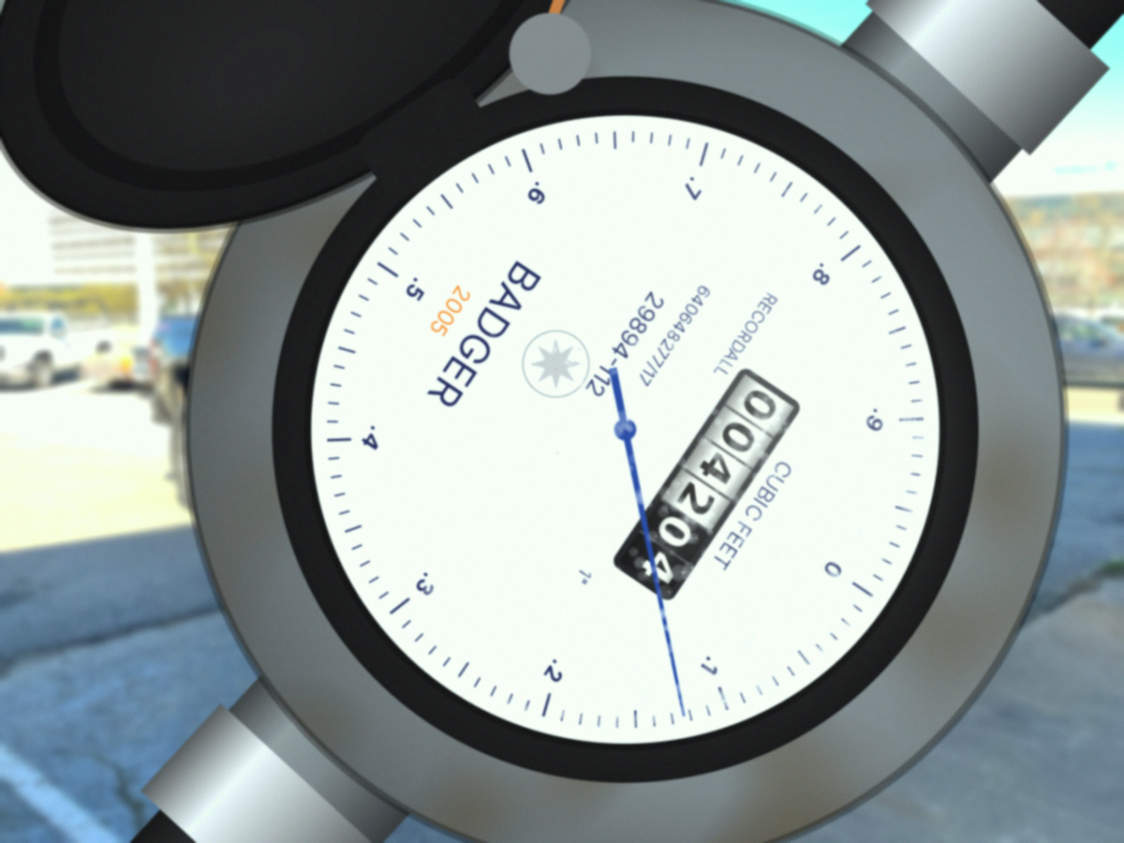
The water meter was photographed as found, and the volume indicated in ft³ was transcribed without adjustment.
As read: 4204.12 ft³
